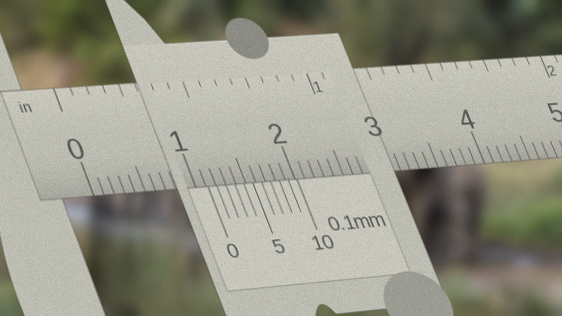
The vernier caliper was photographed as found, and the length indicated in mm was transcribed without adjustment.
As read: 11.2 mm
